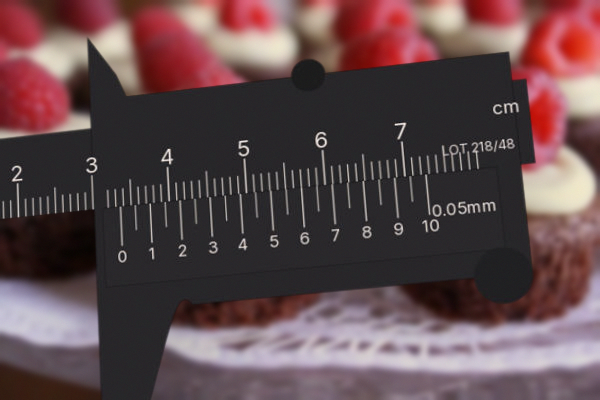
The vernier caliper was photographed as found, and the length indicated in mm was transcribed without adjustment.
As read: 33.6 mm
